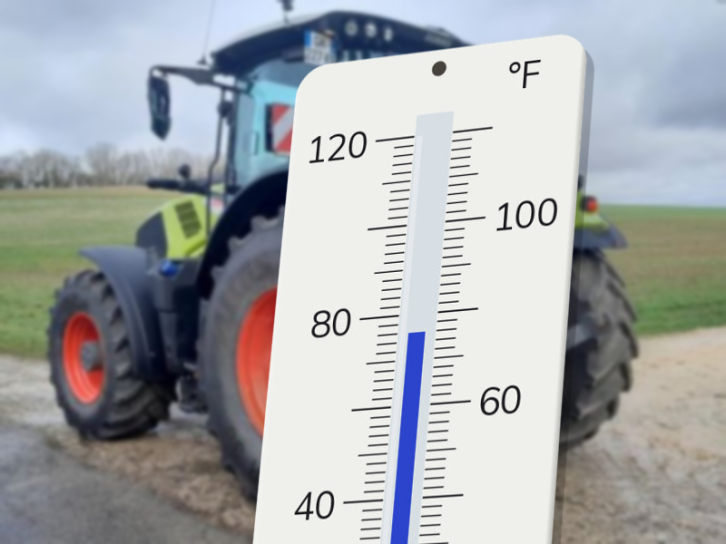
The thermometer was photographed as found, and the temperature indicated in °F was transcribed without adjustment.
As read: 76 °F
